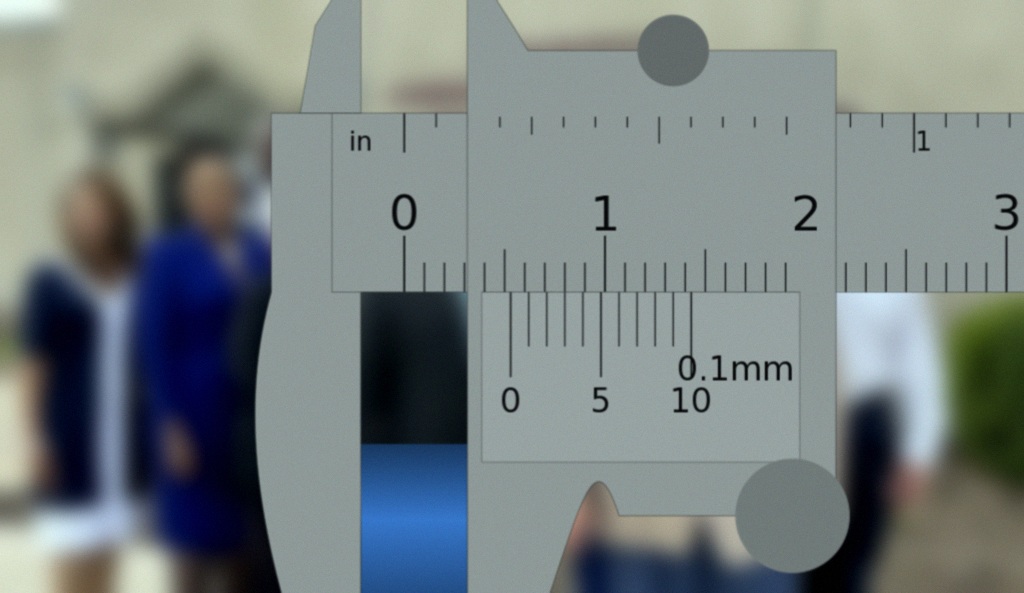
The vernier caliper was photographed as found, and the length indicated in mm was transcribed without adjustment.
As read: 5.3 mm
